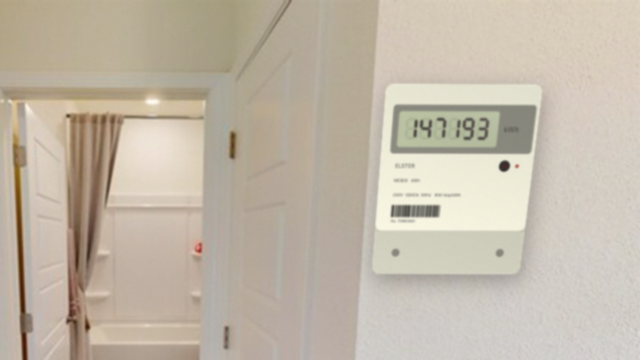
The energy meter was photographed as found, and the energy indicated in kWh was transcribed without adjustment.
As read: 147193 kWh
